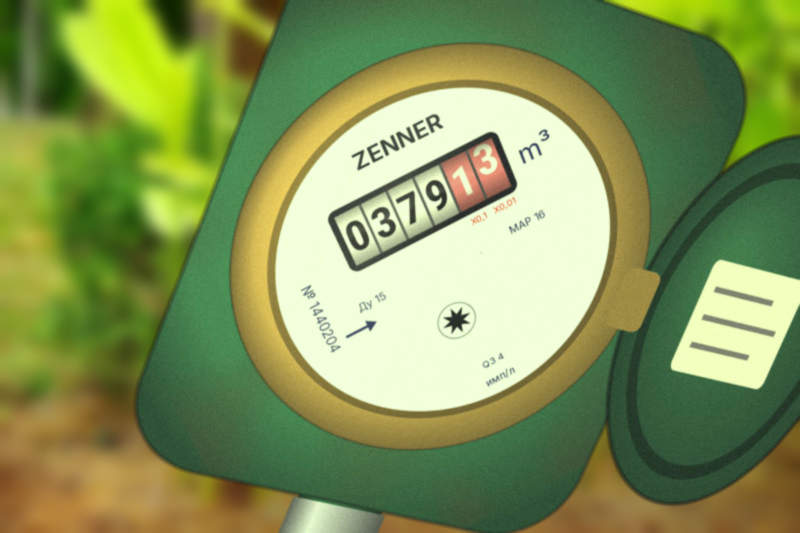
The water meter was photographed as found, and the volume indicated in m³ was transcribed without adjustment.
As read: 379.13 m³
